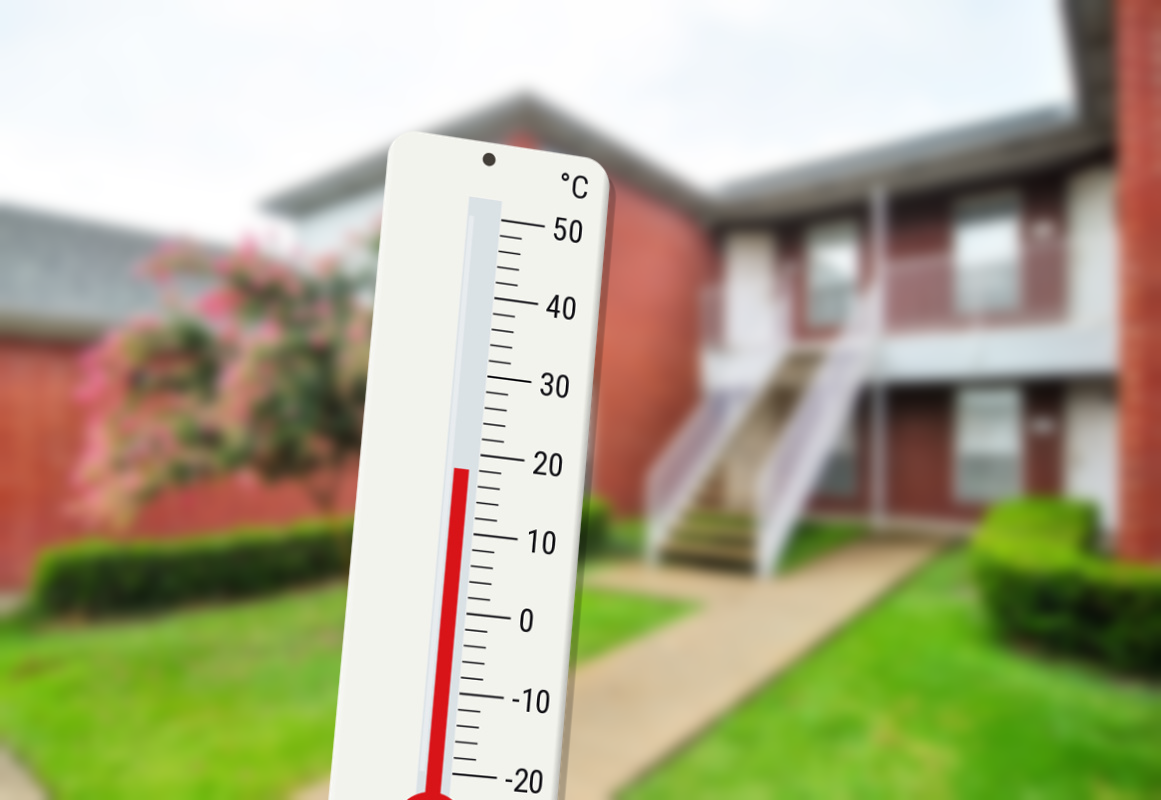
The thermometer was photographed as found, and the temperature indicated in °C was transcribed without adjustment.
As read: 18 °C
